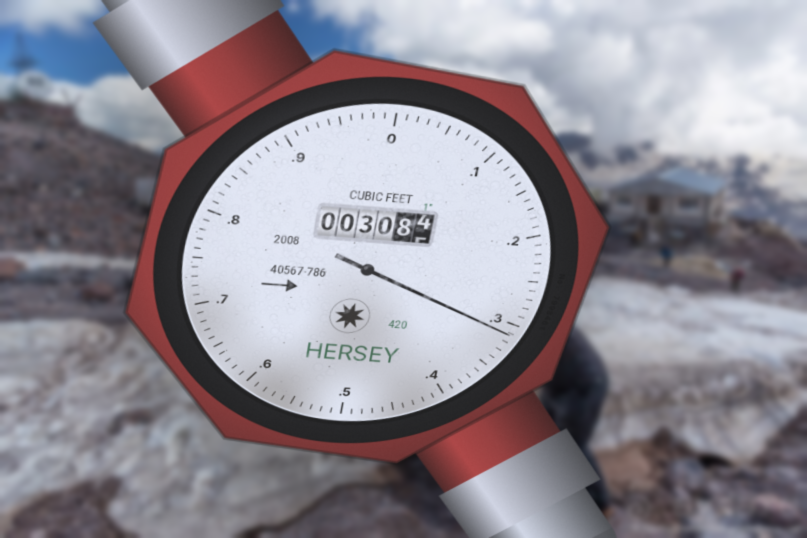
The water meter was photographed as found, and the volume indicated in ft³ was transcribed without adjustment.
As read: 3084.31 ft³
